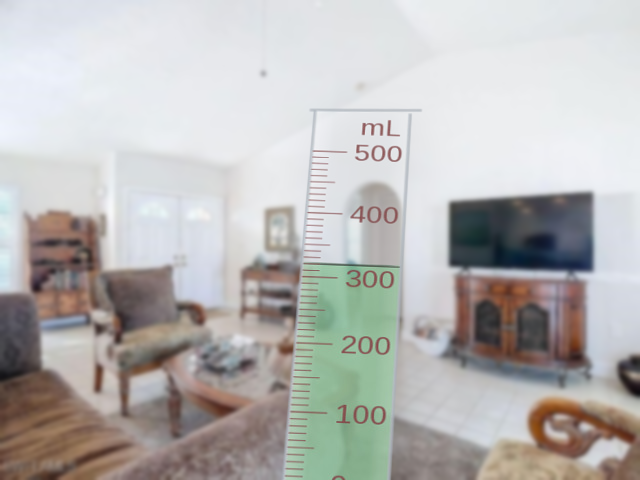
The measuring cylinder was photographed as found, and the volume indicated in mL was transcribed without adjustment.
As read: 320 mL
